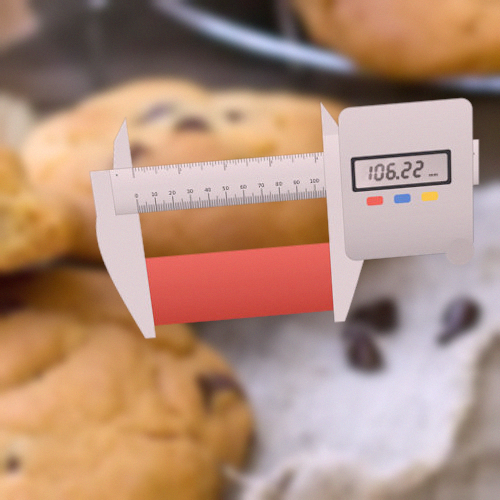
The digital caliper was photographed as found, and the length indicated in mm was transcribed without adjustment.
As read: 106.22 mm
